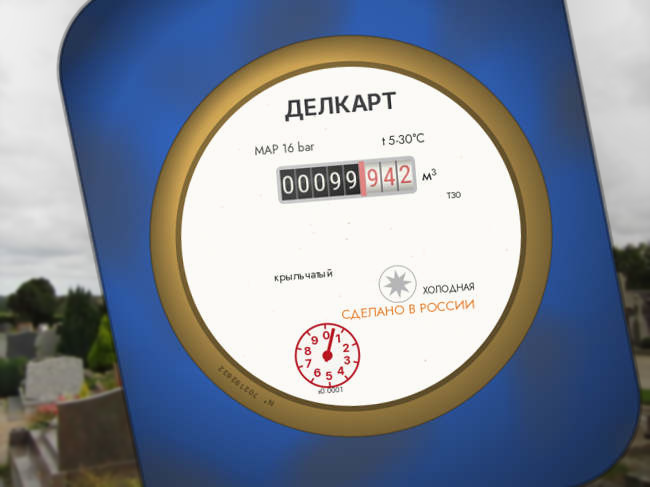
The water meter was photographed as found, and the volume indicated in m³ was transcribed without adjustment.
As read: 99.9420 m³
